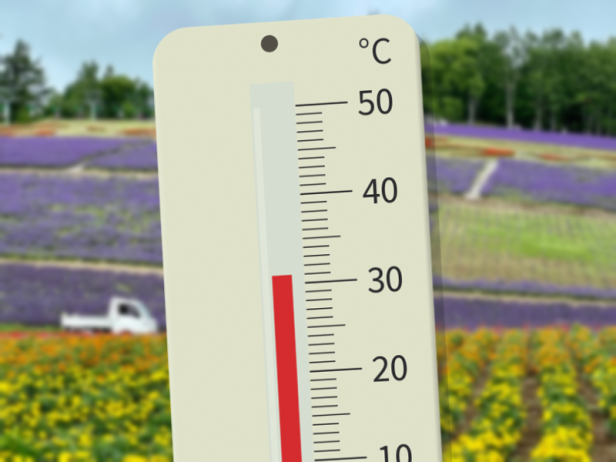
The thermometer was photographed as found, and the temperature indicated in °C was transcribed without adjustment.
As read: 31 °C
